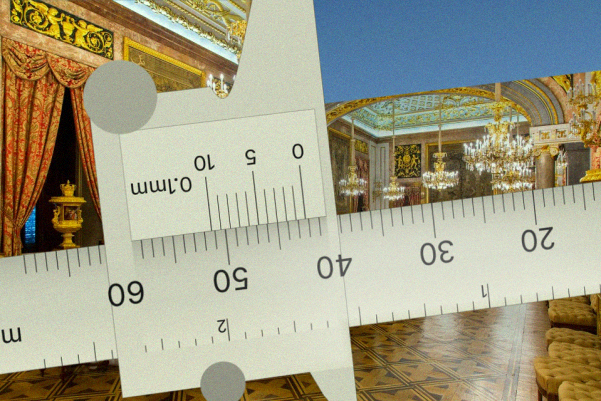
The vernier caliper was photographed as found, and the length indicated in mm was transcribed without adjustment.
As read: 42.3 mm
